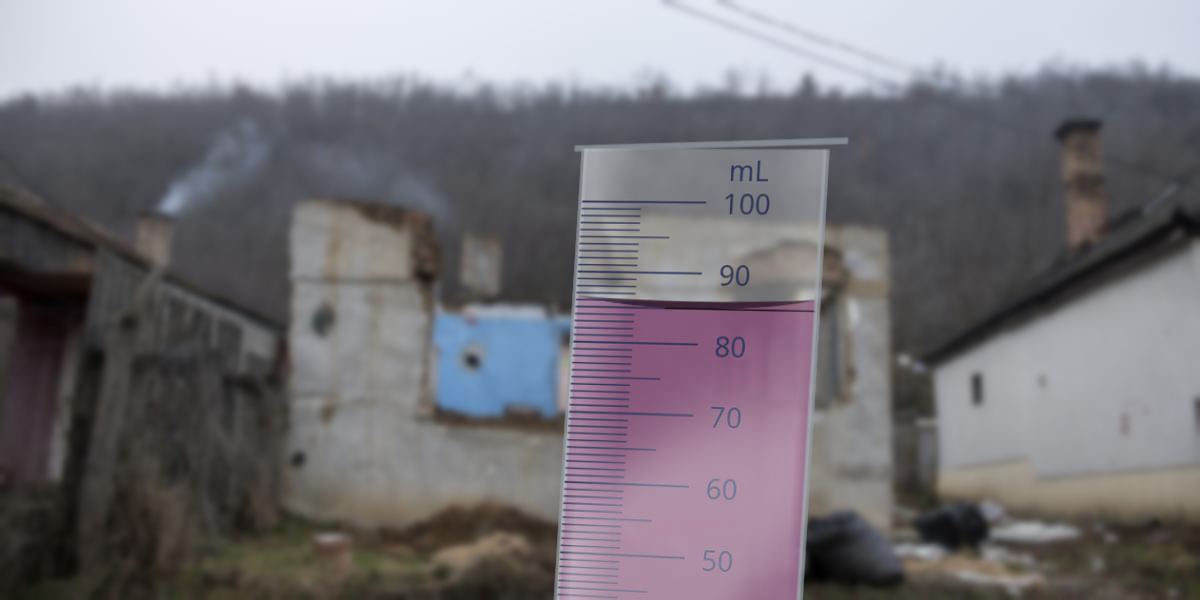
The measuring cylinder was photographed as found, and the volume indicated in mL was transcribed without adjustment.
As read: 85 mL
